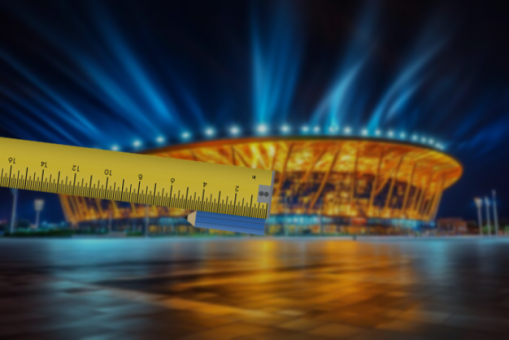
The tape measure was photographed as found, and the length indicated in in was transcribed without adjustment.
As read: 5 in
